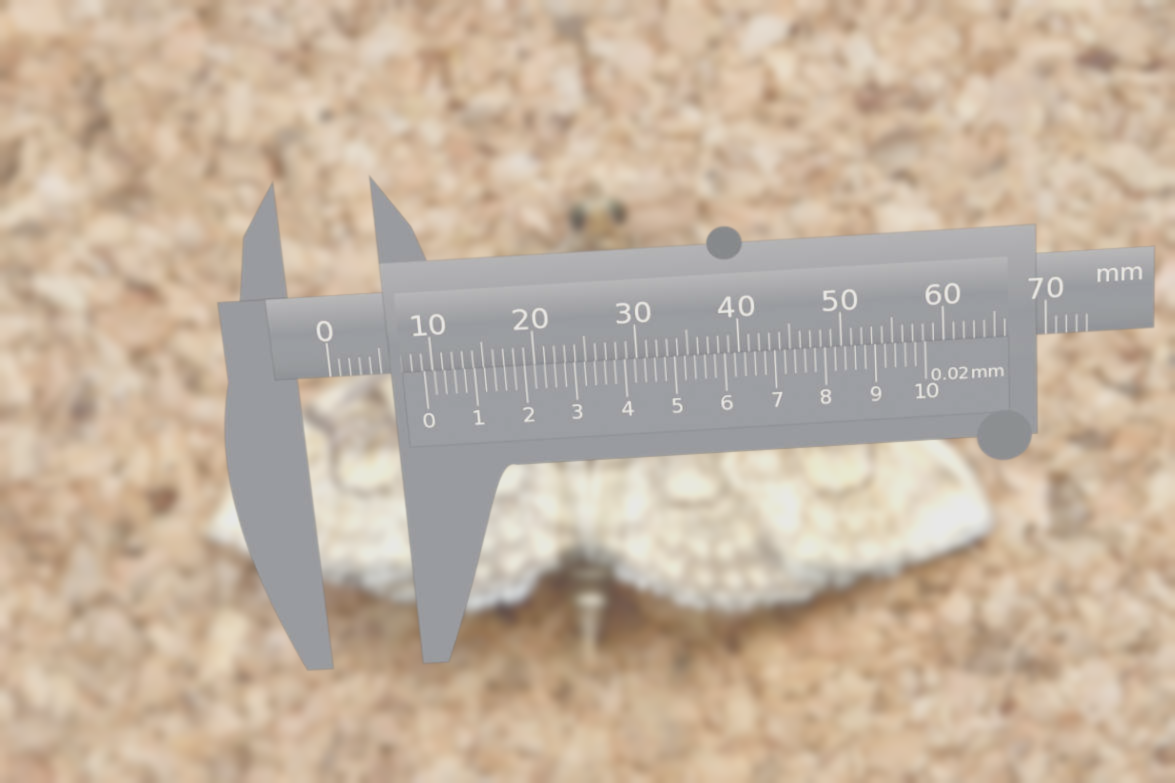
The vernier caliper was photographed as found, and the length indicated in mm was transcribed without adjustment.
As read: 9.2 mm
